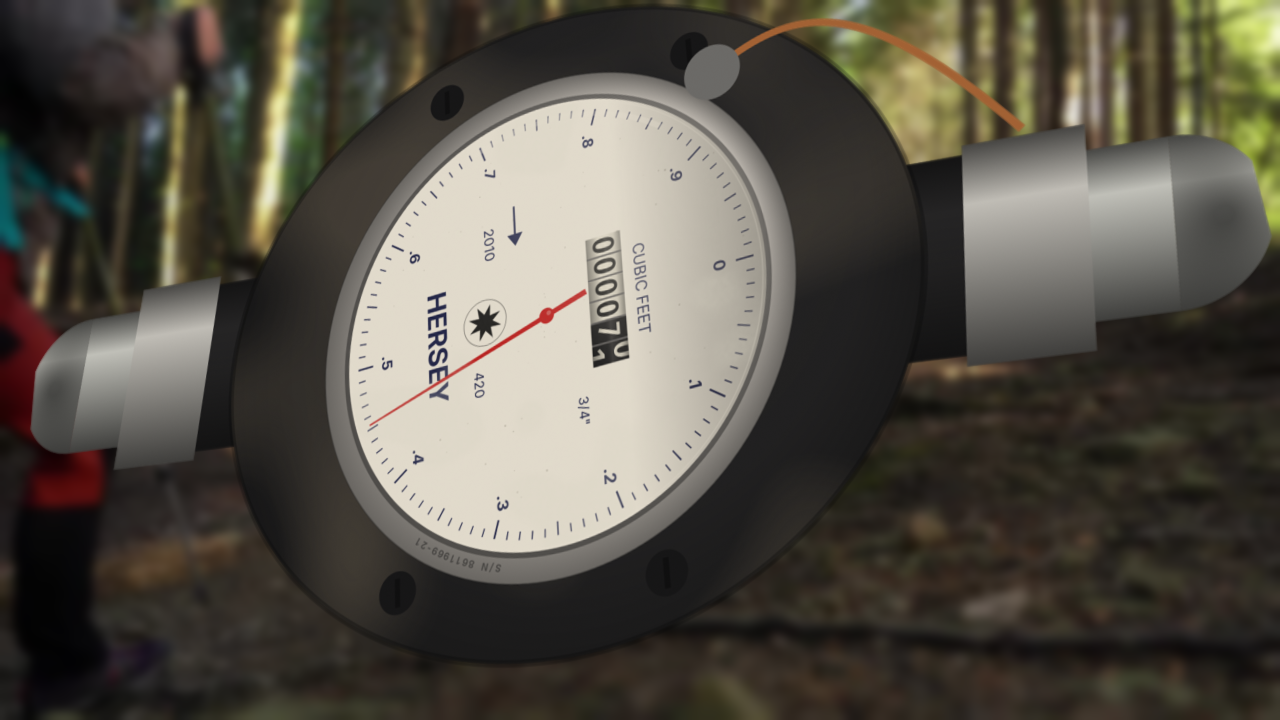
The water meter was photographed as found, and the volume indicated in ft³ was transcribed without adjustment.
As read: 70.45 ft³
